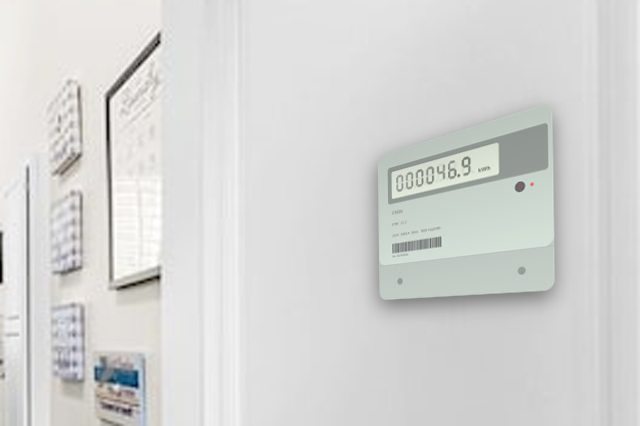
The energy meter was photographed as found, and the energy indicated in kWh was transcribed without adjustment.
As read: 46.9 kWh
